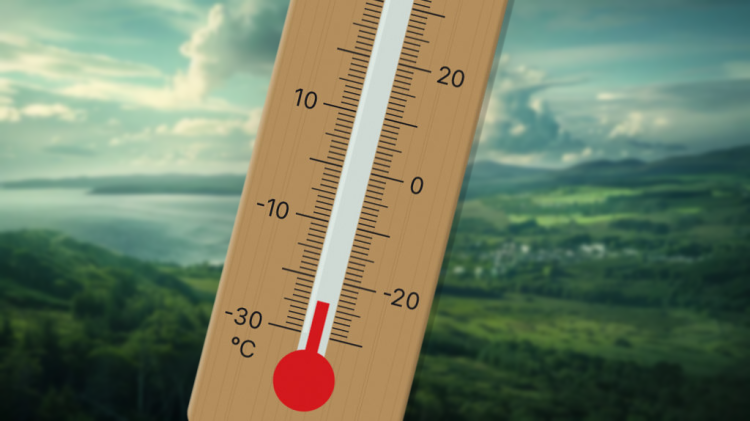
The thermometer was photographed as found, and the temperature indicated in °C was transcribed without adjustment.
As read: -24 °C
